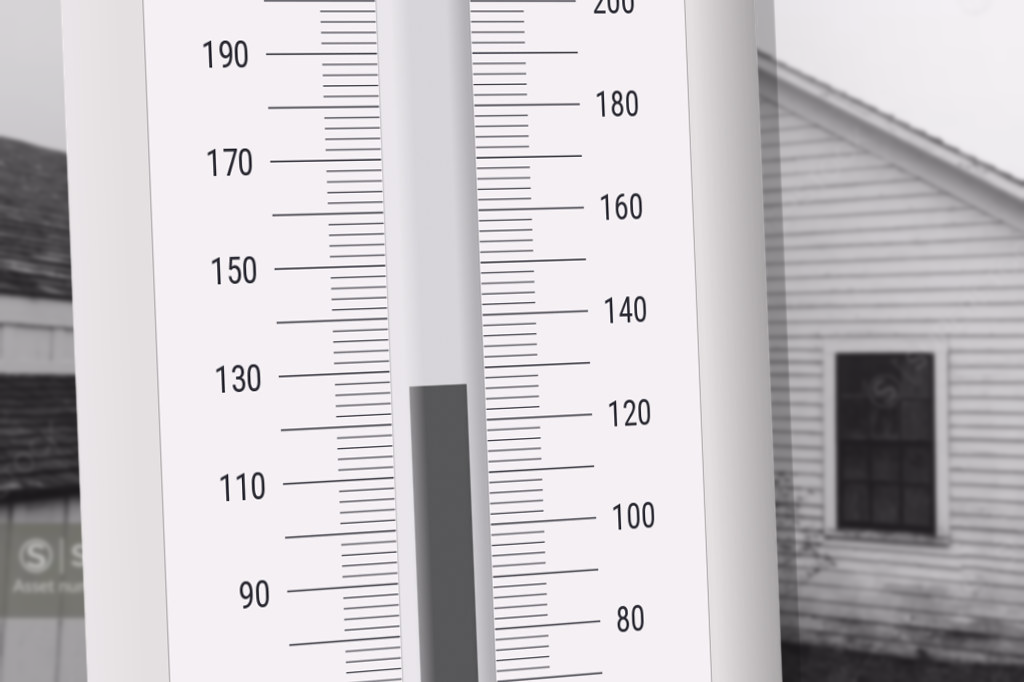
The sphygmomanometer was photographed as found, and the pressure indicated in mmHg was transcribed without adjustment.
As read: 127 mmHg
